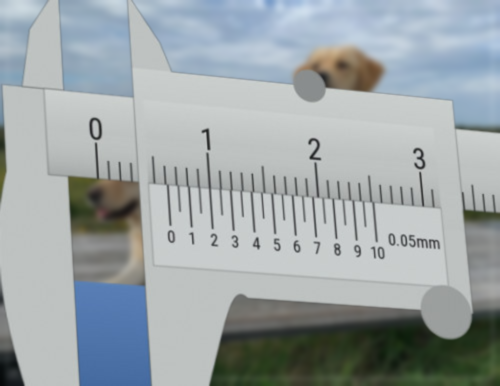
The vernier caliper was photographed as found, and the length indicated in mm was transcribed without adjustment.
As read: 6.2 mm
